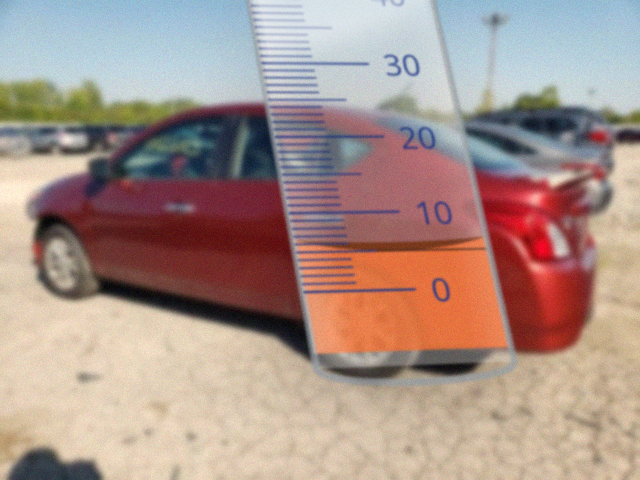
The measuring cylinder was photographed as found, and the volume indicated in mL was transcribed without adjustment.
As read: 5 mL
